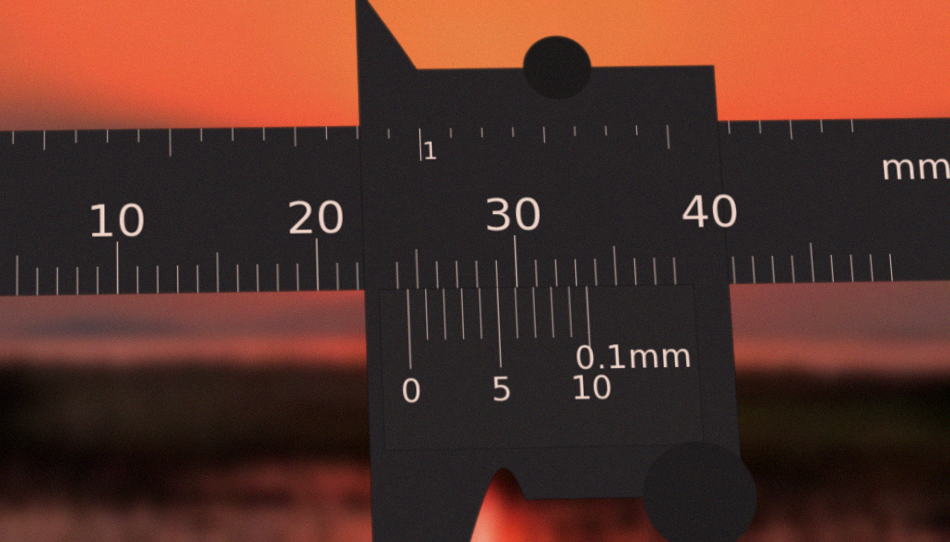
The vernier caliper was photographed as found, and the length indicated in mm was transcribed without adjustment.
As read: 24.5 mm
